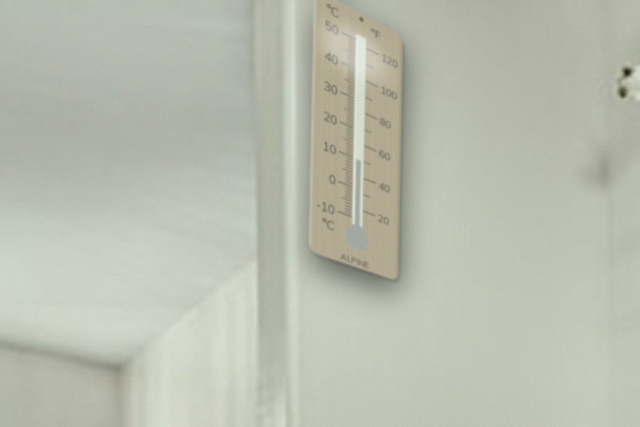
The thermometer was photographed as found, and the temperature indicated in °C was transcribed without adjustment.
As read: 10 °C
